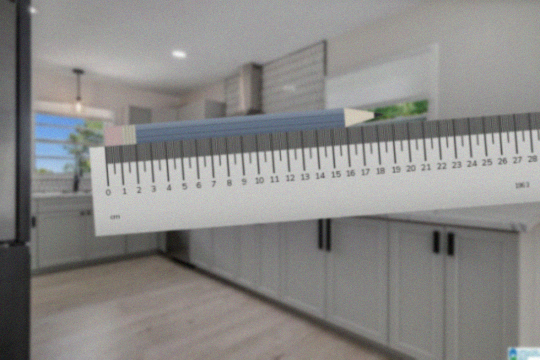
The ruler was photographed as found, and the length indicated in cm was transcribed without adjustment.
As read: 18.5 cm
